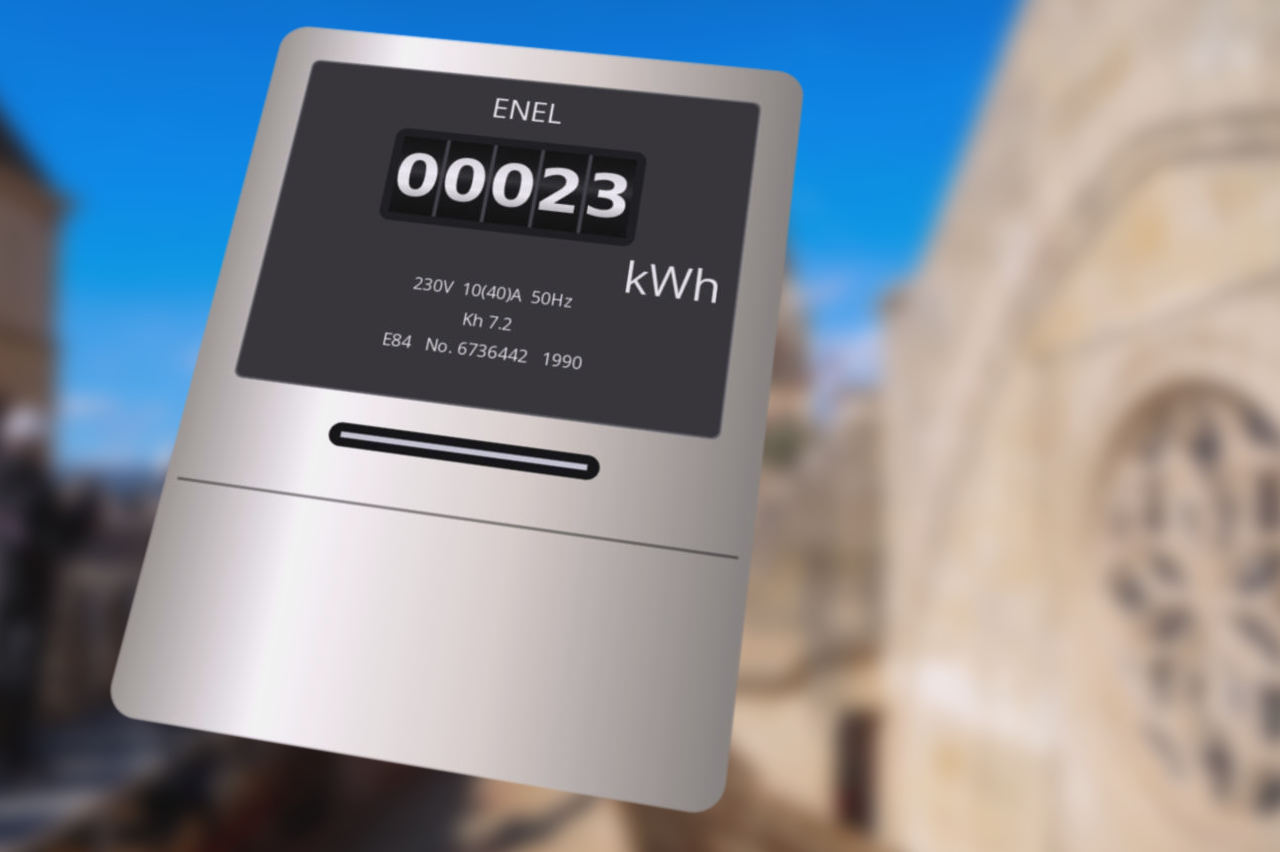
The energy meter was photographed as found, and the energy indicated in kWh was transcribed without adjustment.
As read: 23 kWh
